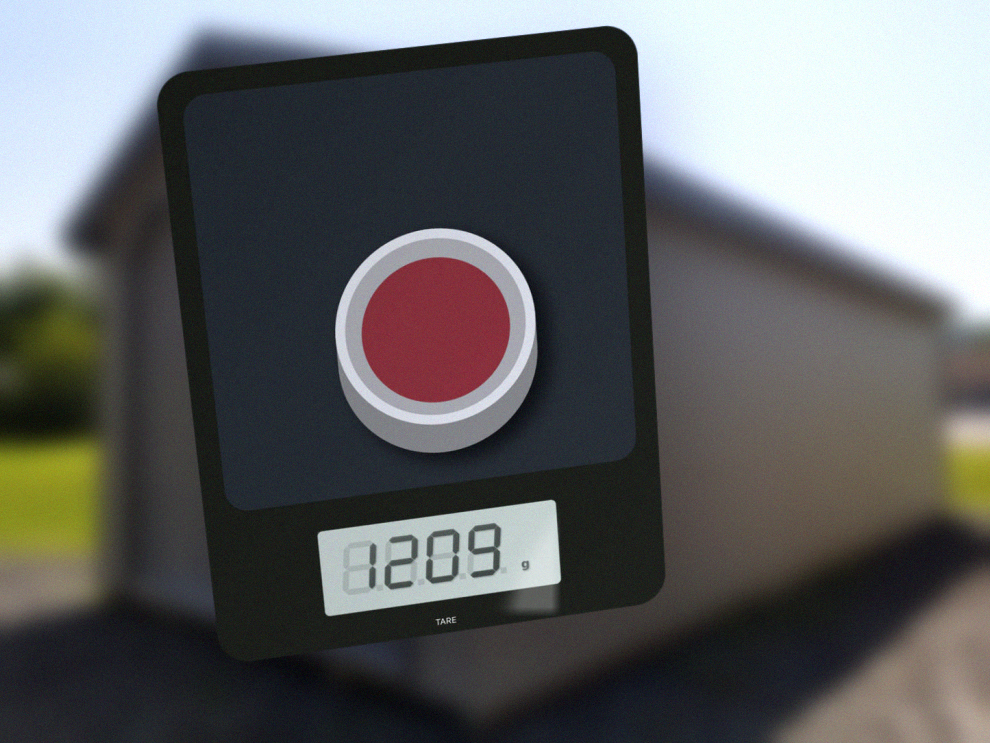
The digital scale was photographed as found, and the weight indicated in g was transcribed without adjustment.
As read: 1209 g
